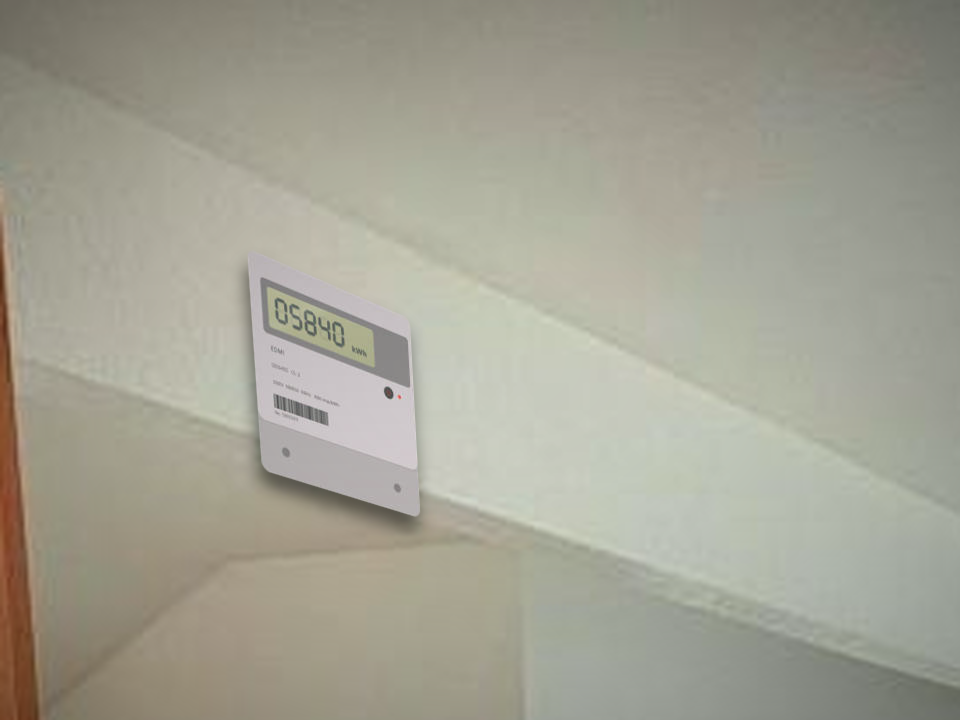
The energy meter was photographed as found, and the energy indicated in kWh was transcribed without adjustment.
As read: 5840 kWh
